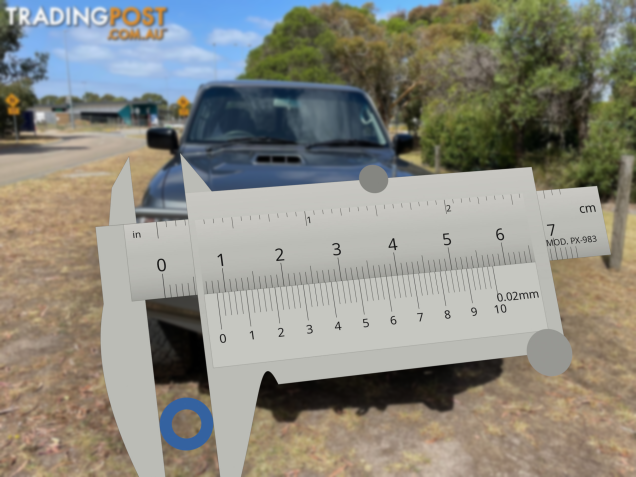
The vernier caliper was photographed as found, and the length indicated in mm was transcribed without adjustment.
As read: 8.6 mm
